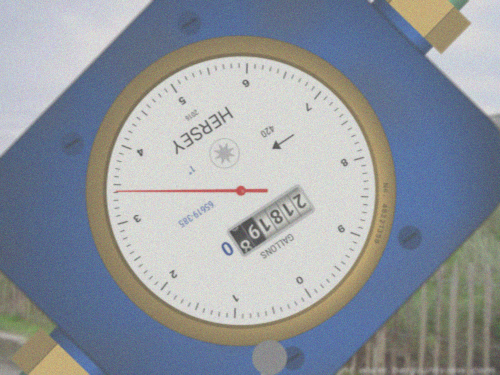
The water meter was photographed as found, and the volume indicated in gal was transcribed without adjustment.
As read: 2181983.4 gal
